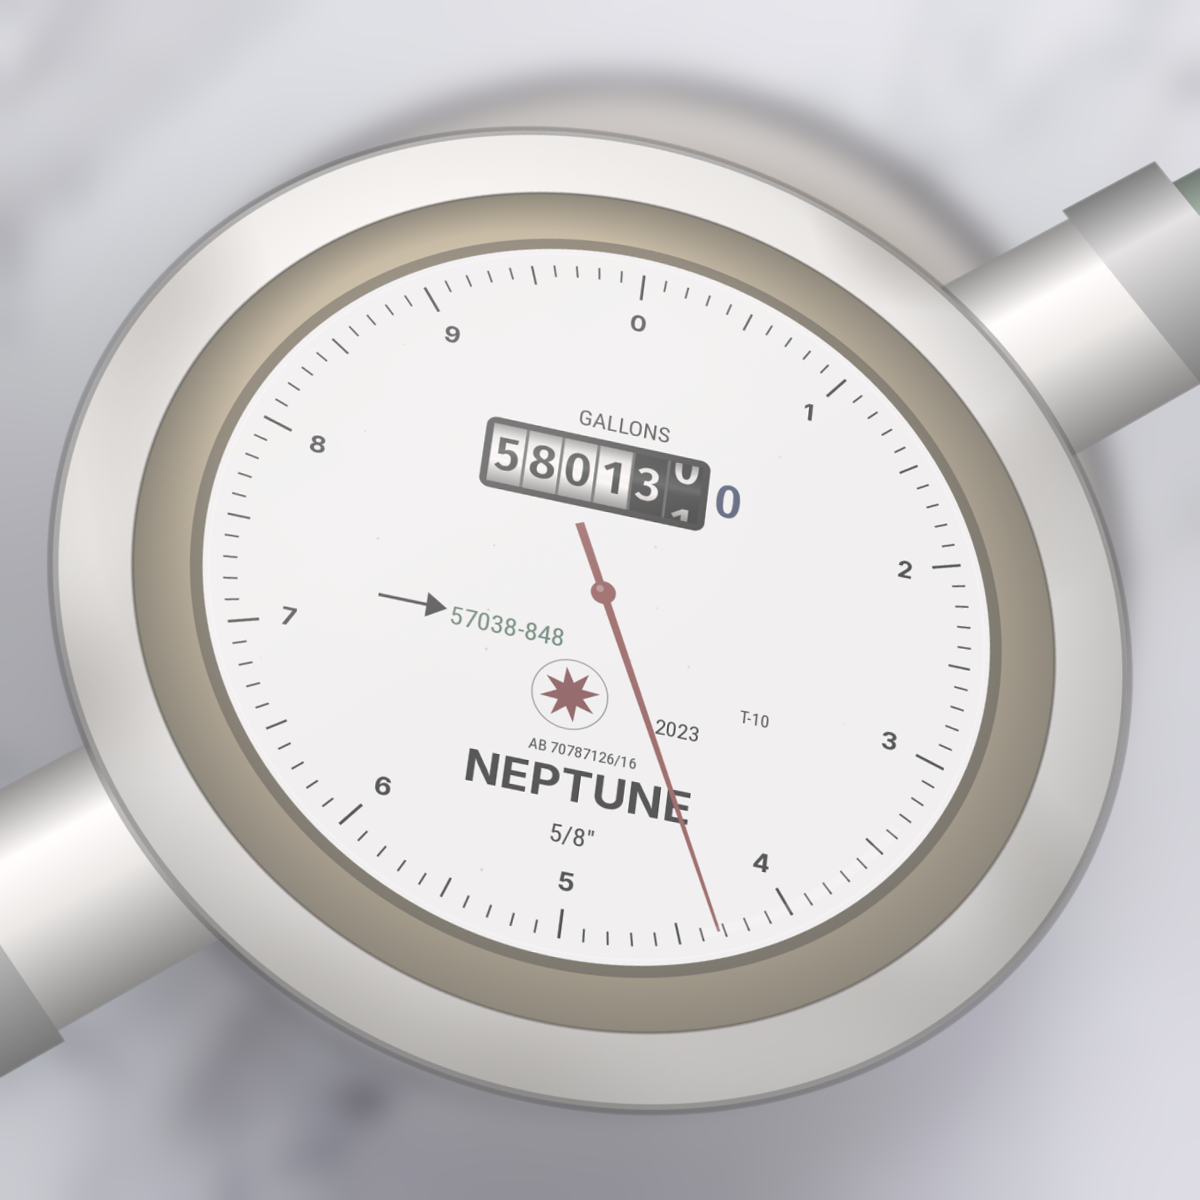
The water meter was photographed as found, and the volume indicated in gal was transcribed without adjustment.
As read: 5801304.3 gal
